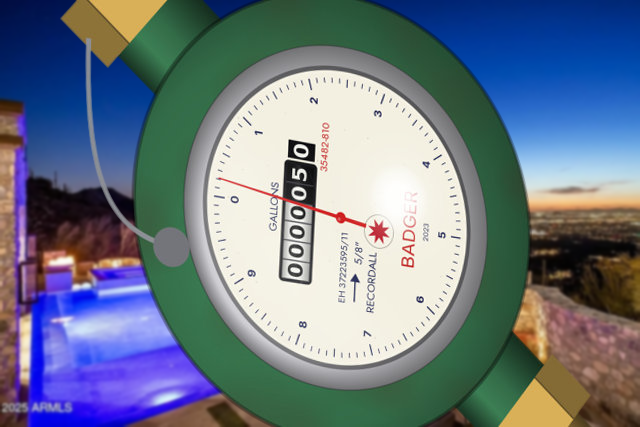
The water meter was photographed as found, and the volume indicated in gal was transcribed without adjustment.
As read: 50.2 gal
